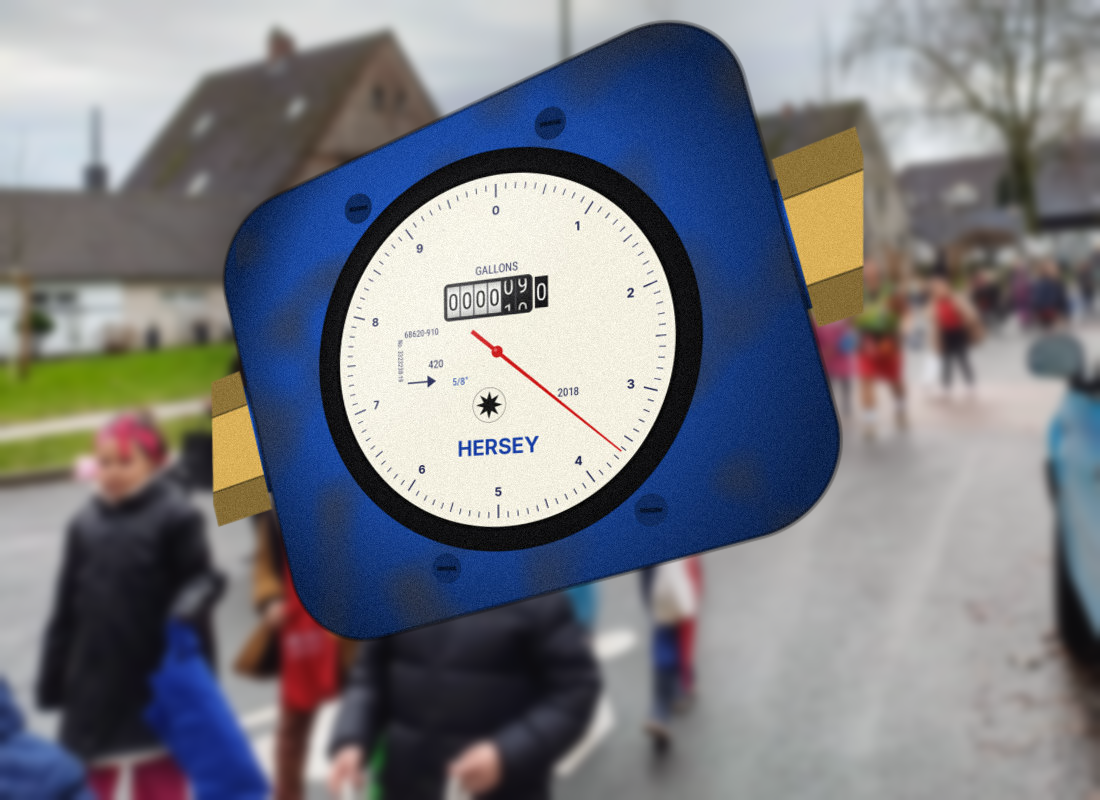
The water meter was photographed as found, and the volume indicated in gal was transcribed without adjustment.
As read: 93.6 gal
